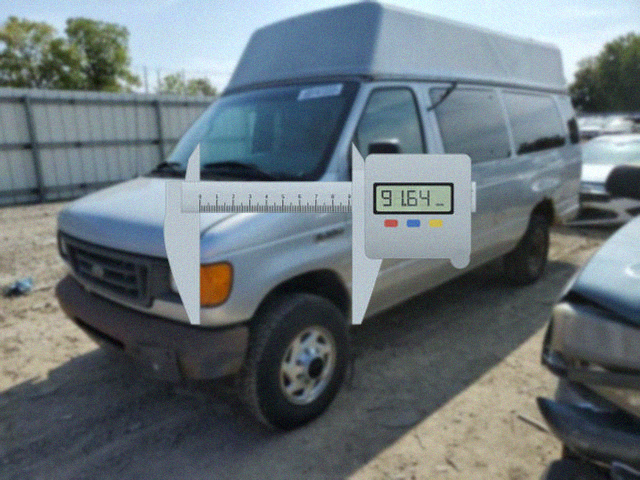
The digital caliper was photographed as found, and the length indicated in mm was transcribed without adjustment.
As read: 91.64 mm
